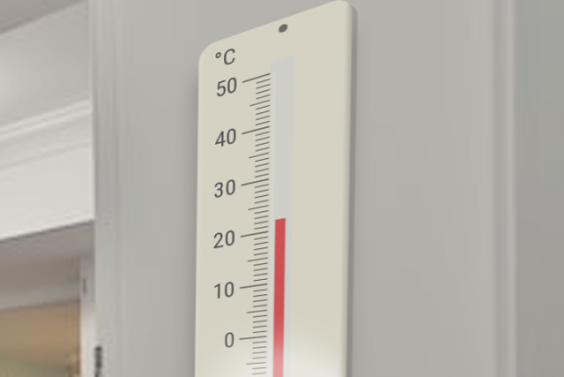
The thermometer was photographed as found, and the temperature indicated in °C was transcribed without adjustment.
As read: 22 °C
